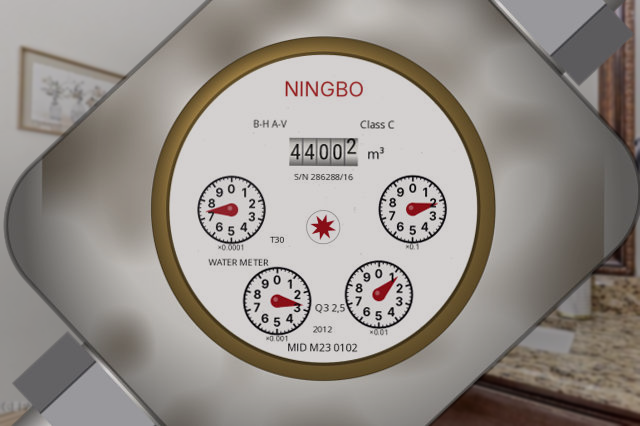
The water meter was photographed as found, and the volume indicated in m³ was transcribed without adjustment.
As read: 44002.2127 m³
